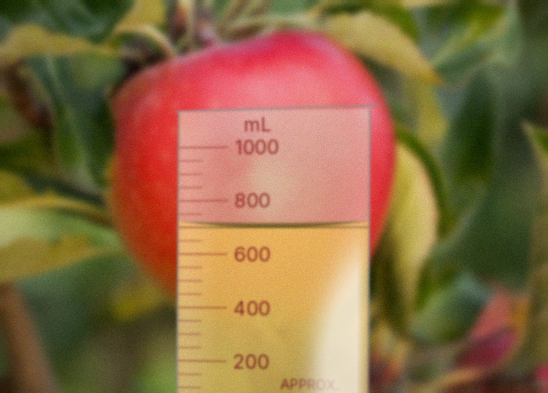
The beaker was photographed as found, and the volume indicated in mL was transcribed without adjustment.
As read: 700 mL
